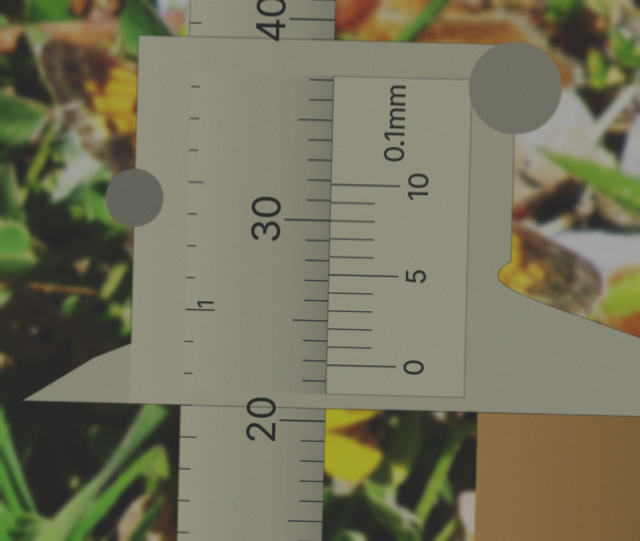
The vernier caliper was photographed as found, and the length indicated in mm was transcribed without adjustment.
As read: 22.8 mm
